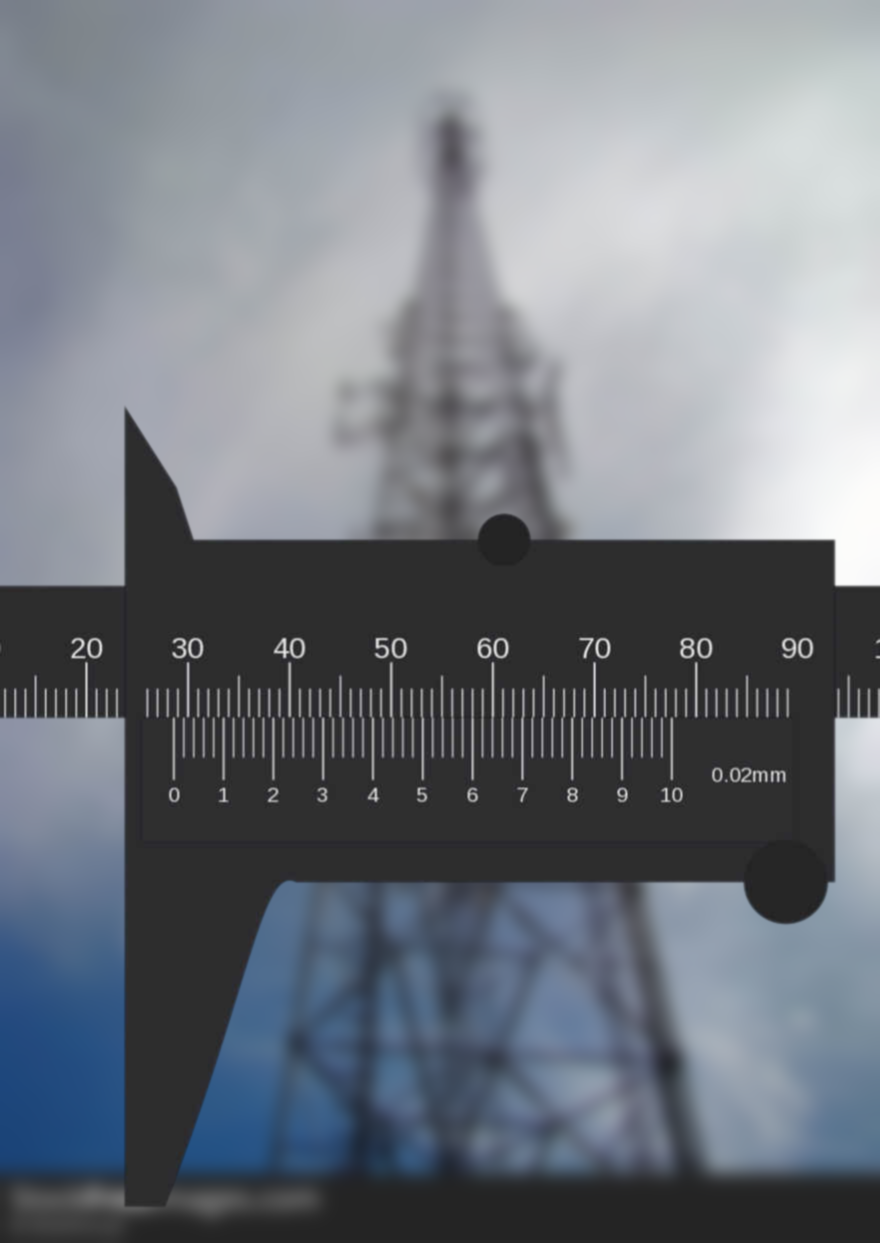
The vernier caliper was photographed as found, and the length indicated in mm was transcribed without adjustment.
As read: 28.6 mm
